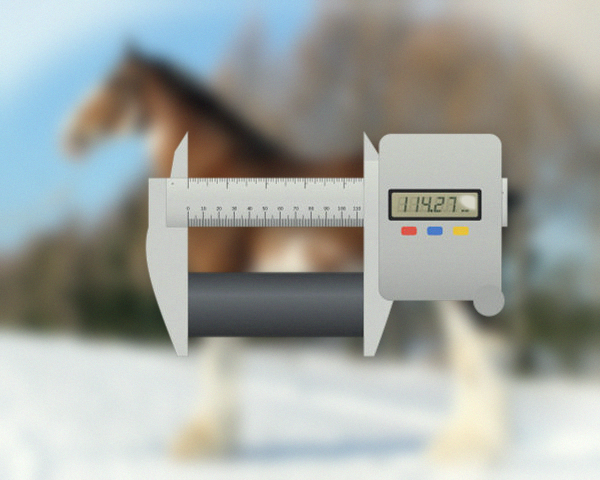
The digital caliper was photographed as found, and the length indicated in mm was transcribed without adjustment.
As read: 114.27 mm
